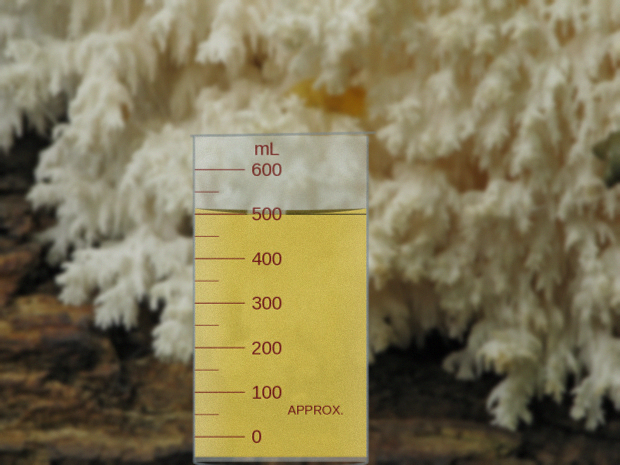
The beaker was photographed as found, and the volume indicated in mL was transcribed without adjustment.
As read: 500 mL
